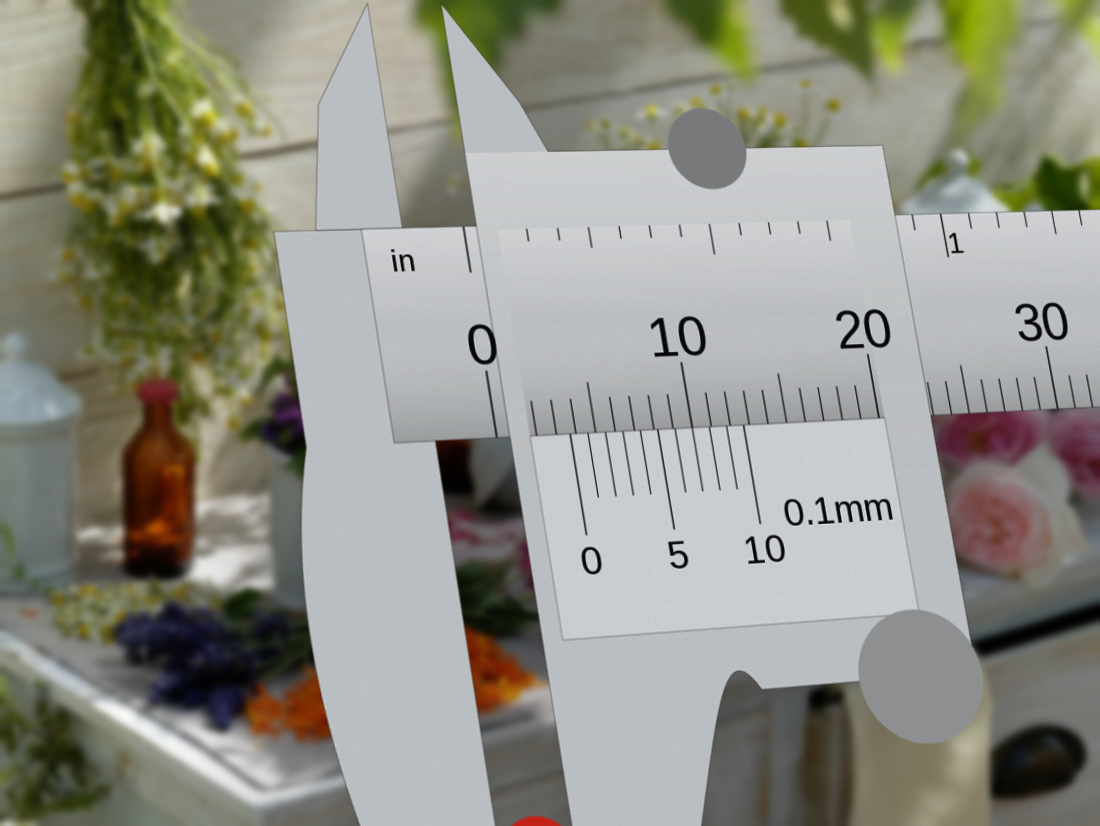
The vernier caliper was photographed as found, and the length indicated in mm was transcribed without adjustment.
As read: 3.7 mm
